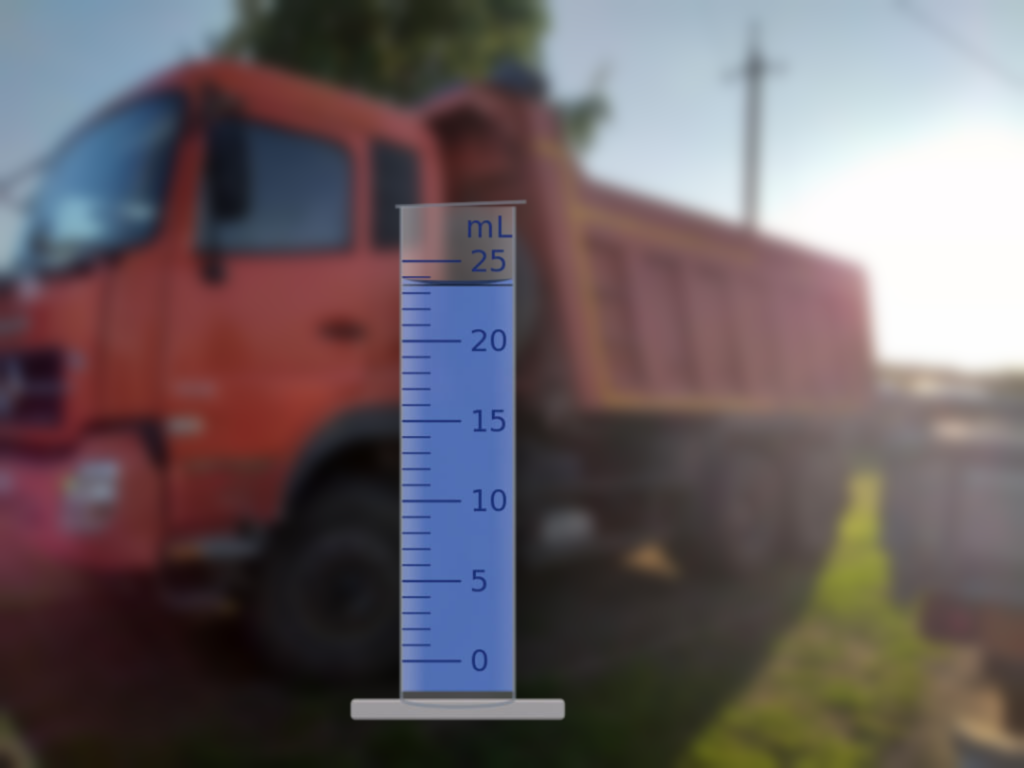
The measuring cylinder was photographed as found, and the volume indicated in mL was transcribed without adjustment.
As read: 23.5 mL
